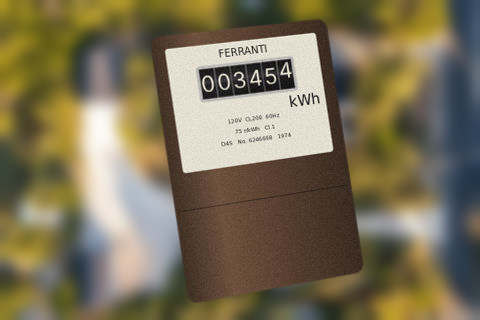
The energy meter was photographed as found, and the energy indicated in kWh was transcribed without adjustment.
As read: 3454 kWh
